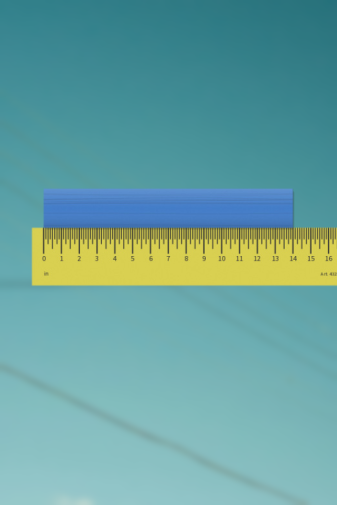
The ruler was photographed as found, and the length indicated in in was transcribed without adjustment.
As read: 14 in
